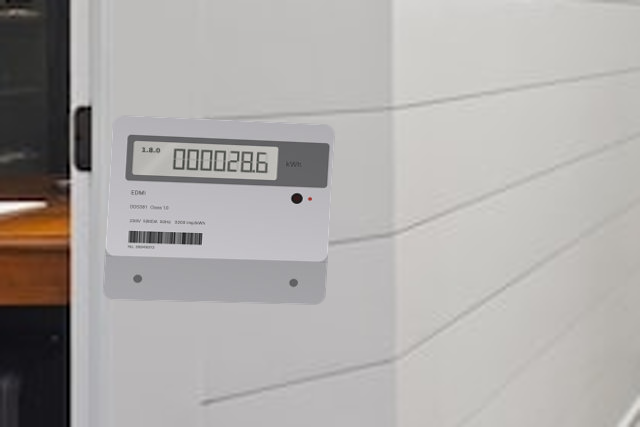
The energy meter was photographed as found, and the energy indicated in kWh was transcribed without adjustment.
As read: 28.6 kWh
